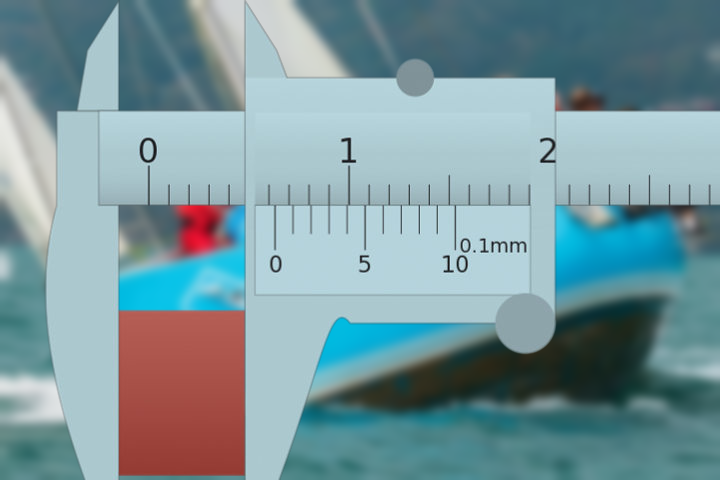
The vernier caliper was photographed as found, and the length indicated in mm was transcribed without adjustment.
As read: 6.3 mm
